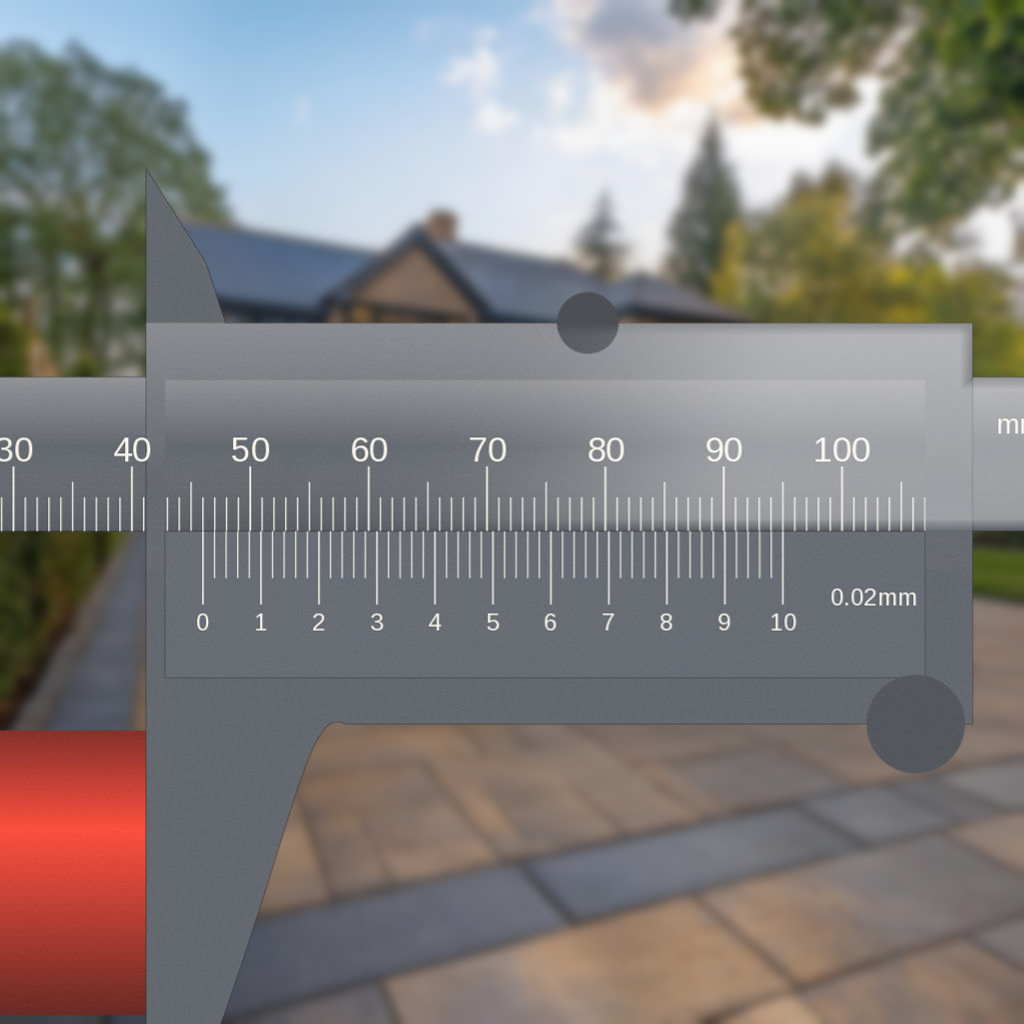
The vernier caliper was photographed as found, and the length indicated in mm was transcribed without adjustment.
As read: 46.0 mm
